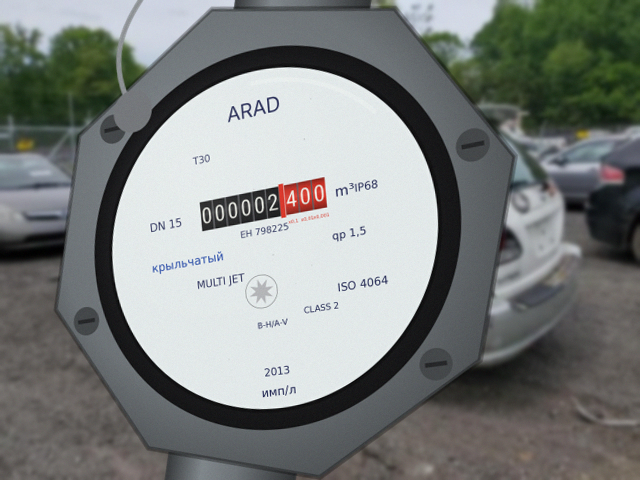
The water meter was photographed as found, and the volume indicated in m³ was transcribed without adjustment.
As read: 2.400 m³
